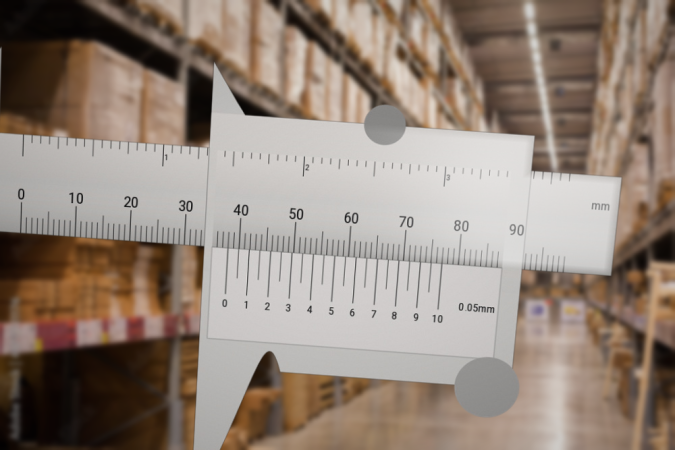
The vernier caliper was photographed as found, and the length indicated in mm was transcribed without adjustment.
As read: 38.0 mm
